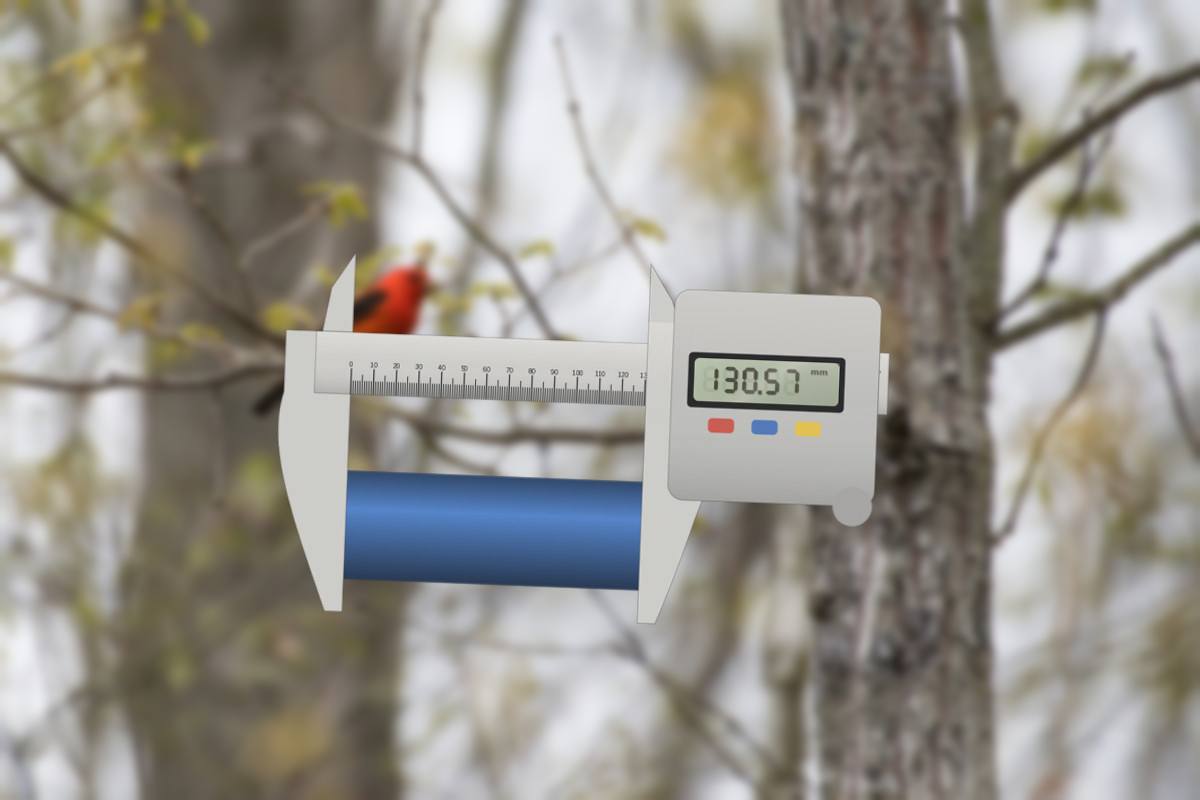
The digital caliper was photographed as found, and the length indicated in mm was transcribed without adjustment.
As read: 130.57 mm
